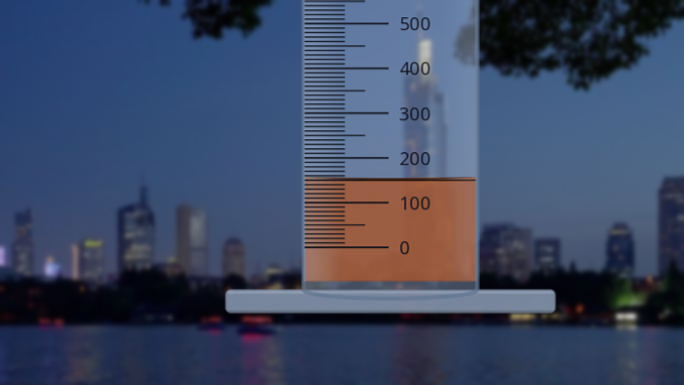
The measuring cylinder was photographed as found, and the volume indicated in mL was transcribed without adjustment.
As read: 150 mL
